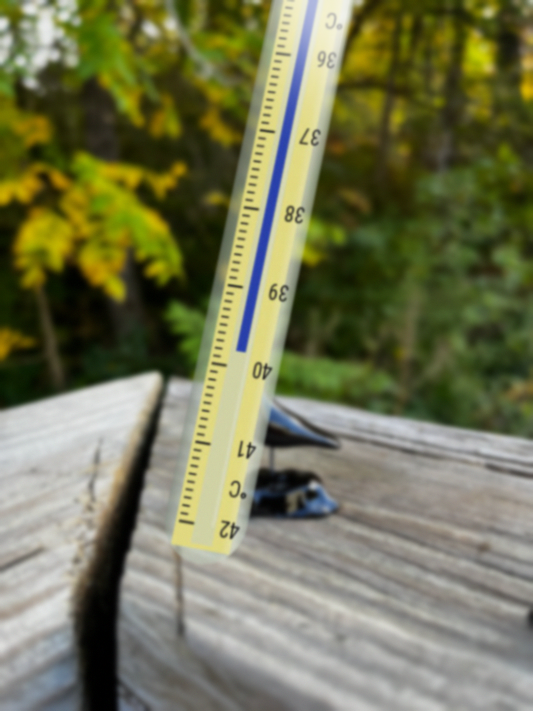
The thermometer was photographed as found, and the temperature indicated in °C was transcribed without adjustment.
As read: 39.8 °C
